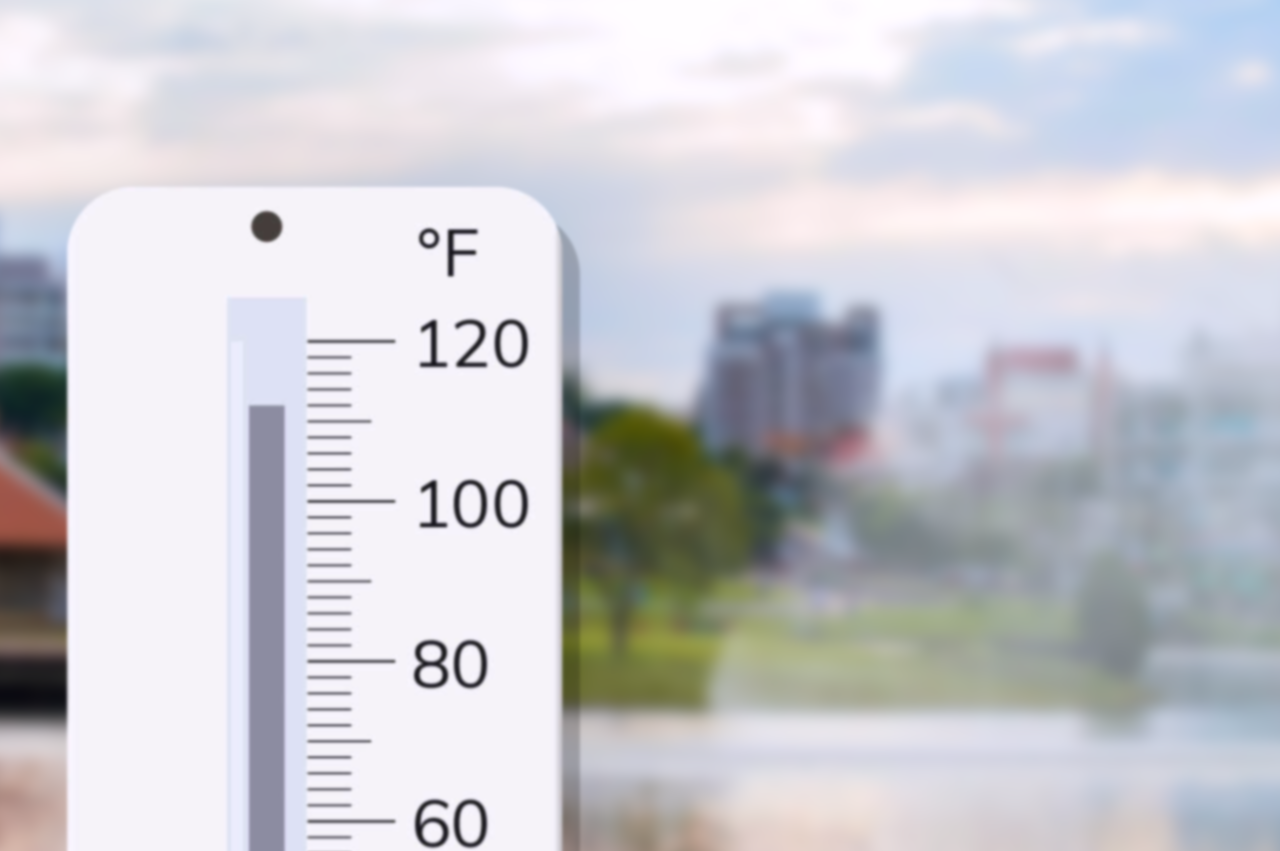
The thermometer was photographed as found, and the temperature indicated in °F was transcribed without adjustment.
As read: 112 °F
